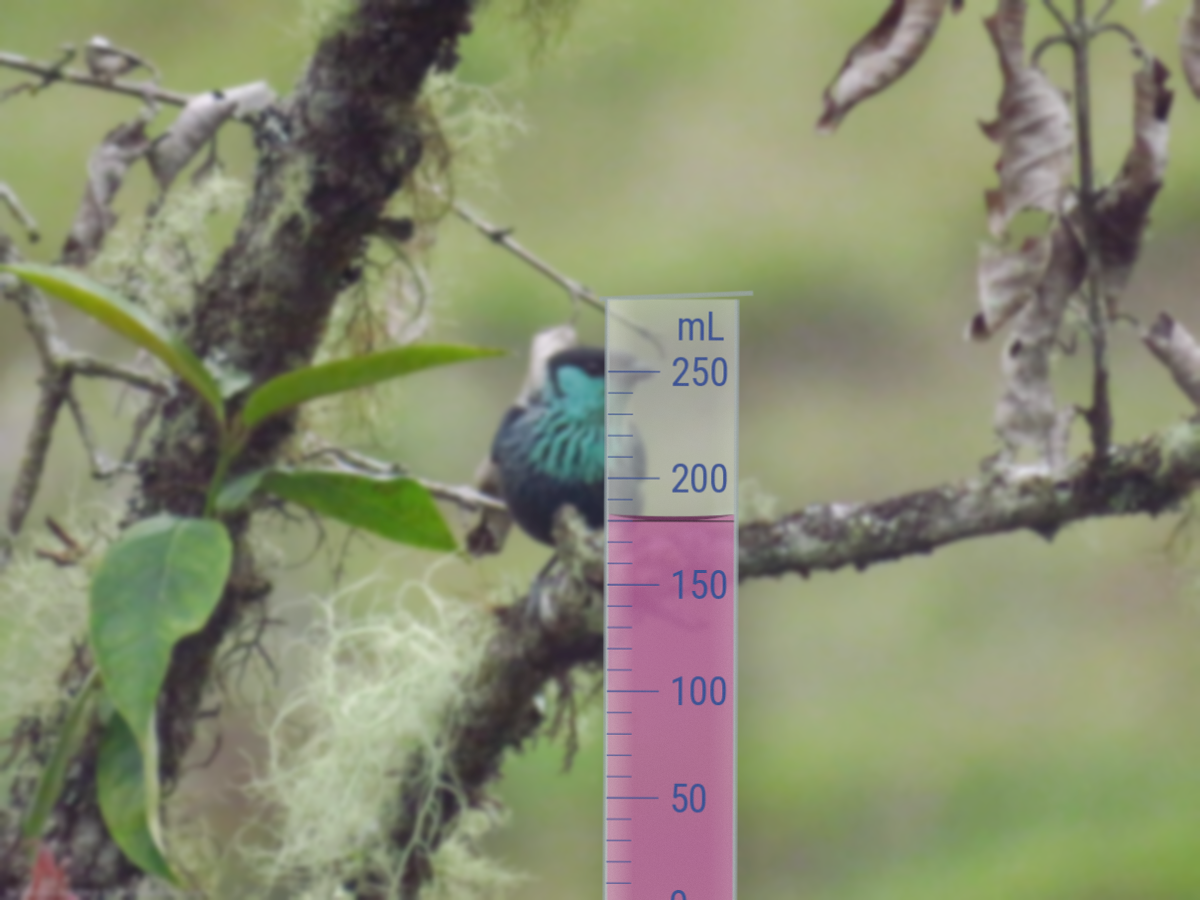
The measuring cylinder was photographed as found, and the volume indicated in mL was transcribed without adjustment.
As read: 180 mL
